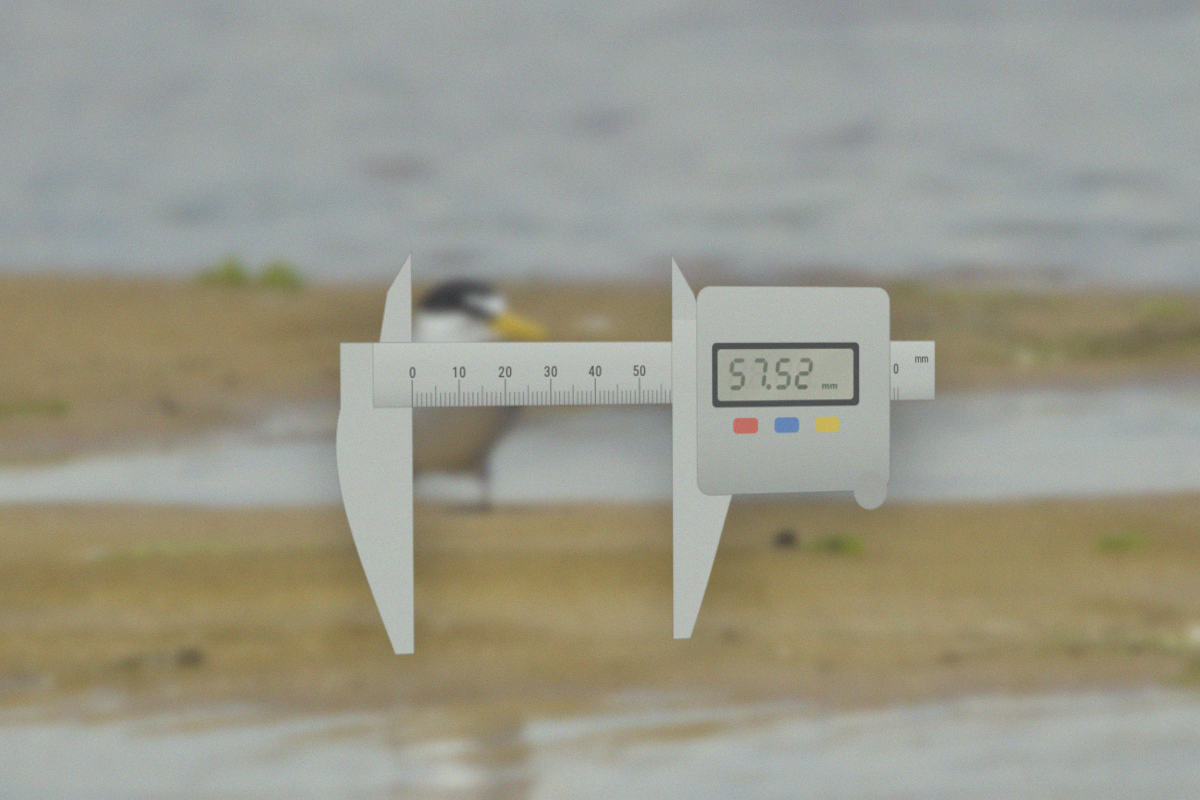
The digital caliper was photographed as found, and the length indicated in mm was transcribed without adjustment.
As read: 57.52 mm
